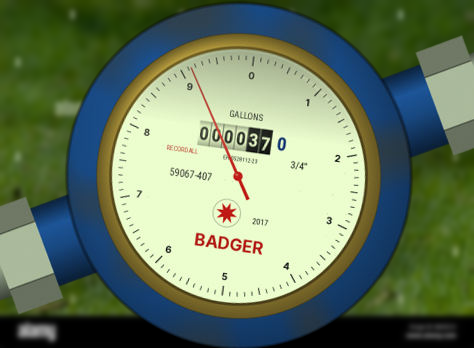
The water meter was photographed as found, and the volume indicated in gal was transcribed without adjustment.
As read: 369.1 gal
